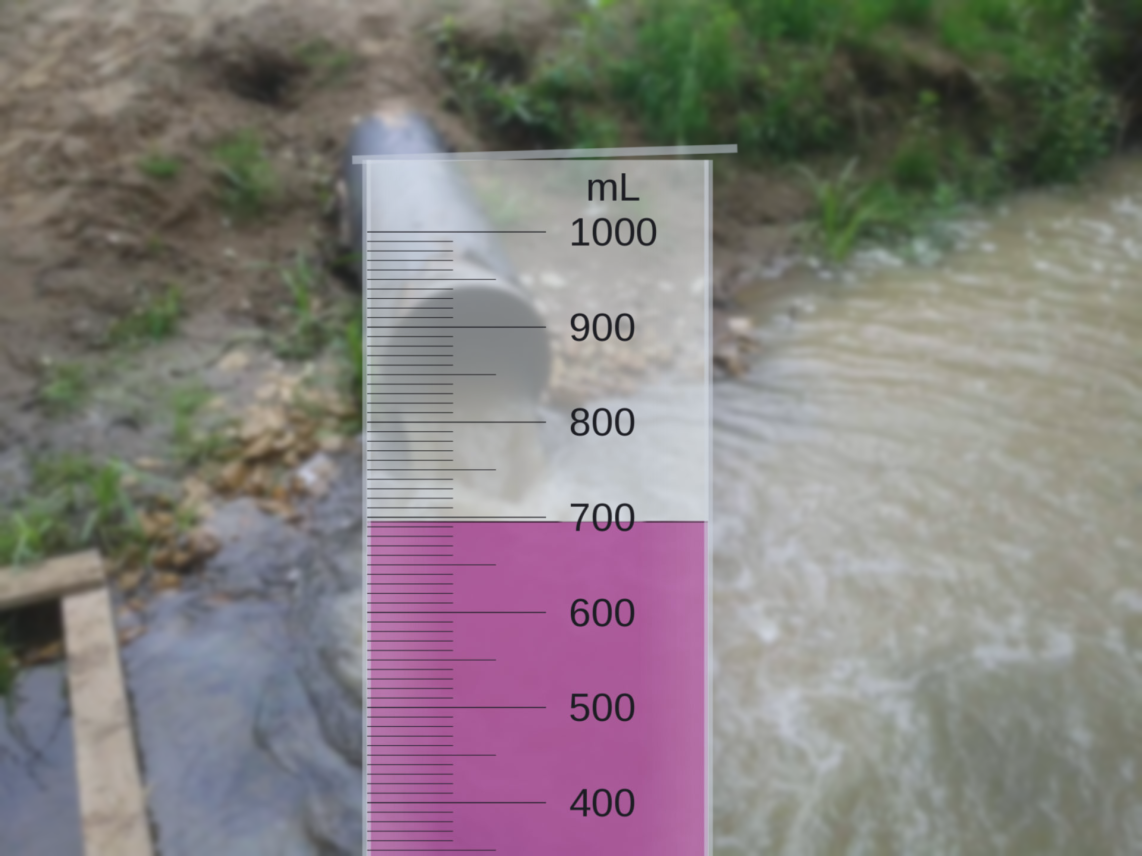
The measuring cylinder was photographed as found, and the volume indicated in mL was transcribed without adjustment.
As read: 695 mL
